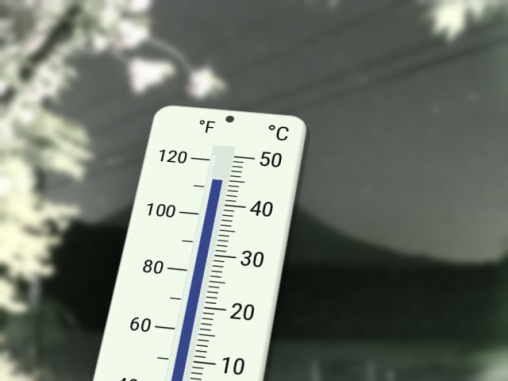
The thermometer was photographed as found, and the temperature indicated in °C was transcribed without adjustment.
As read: 45 °C
